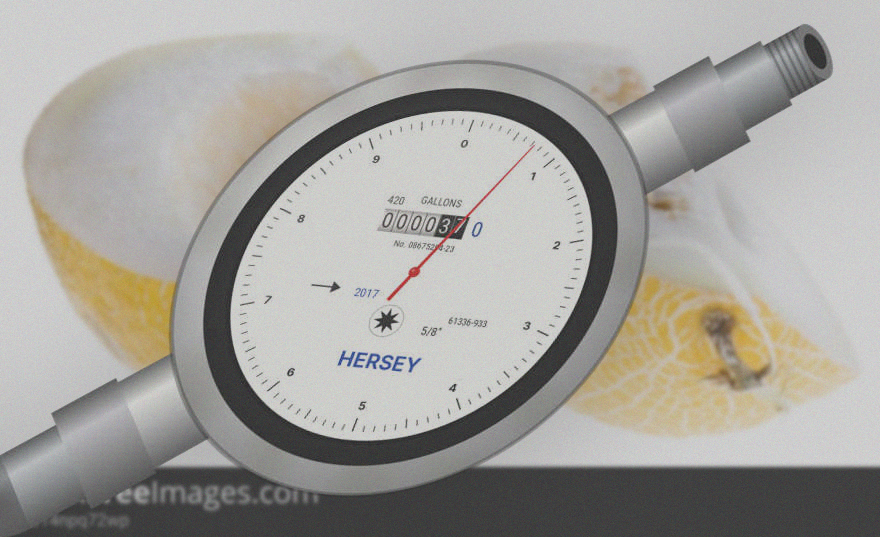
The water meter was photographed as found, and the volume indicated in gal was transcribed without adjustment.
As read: 370.7 gal
